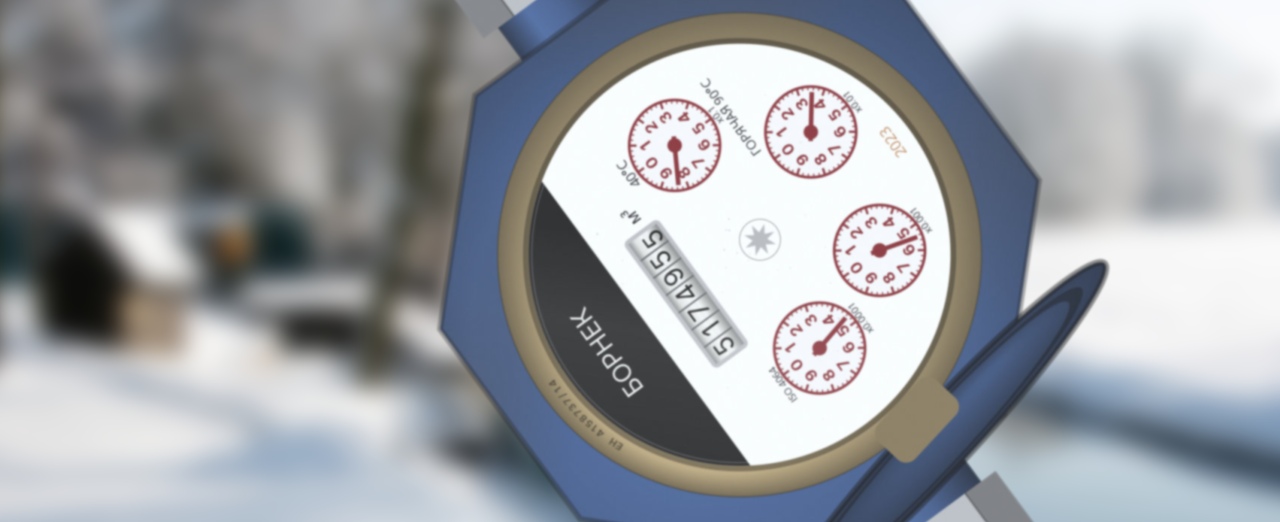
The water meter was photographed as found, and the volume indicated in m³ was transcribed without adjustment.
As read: 5174954.8354 m³
